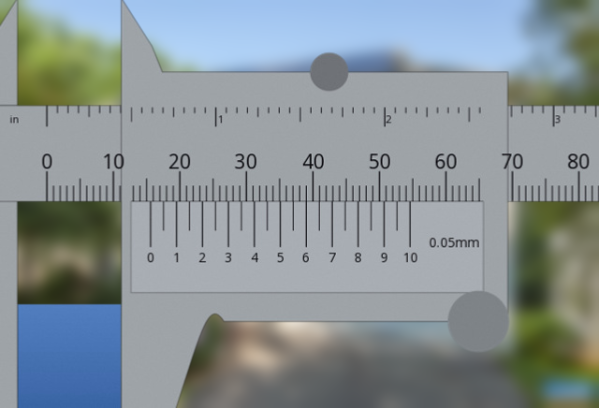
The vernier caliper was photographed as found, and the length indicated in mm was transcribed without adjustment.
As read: 15.6 mm
